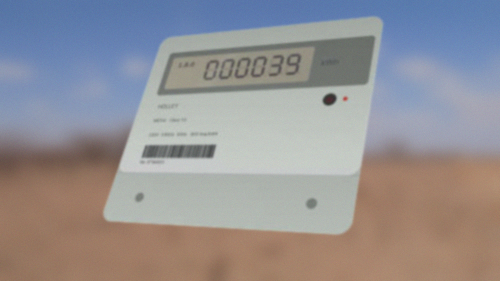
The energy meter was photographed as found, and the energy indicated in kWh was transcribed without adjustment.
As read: 39 kWh
